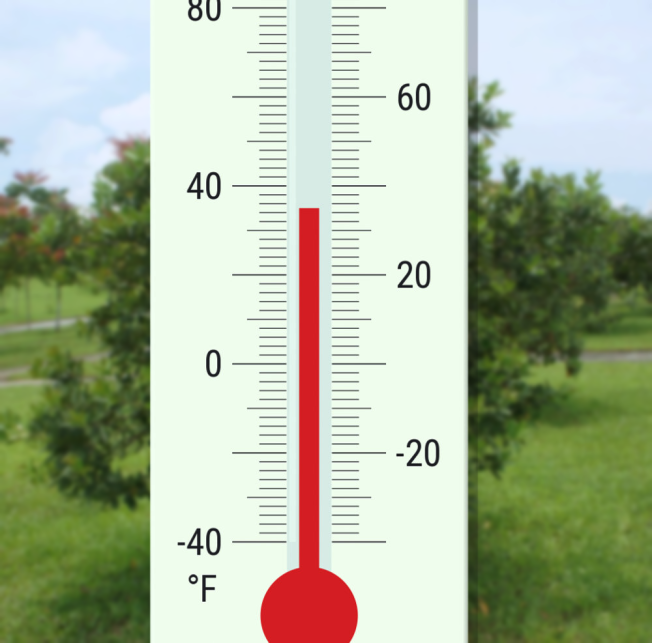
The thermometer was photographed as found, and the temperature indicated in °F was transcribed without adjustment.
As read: 35 °F
